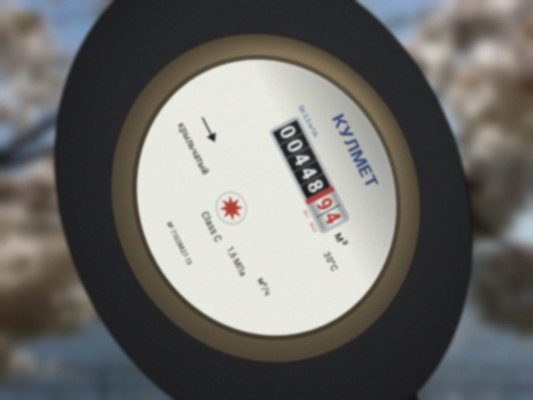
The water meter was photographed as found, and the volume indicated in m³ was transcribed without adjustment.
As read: 448.94 m³
